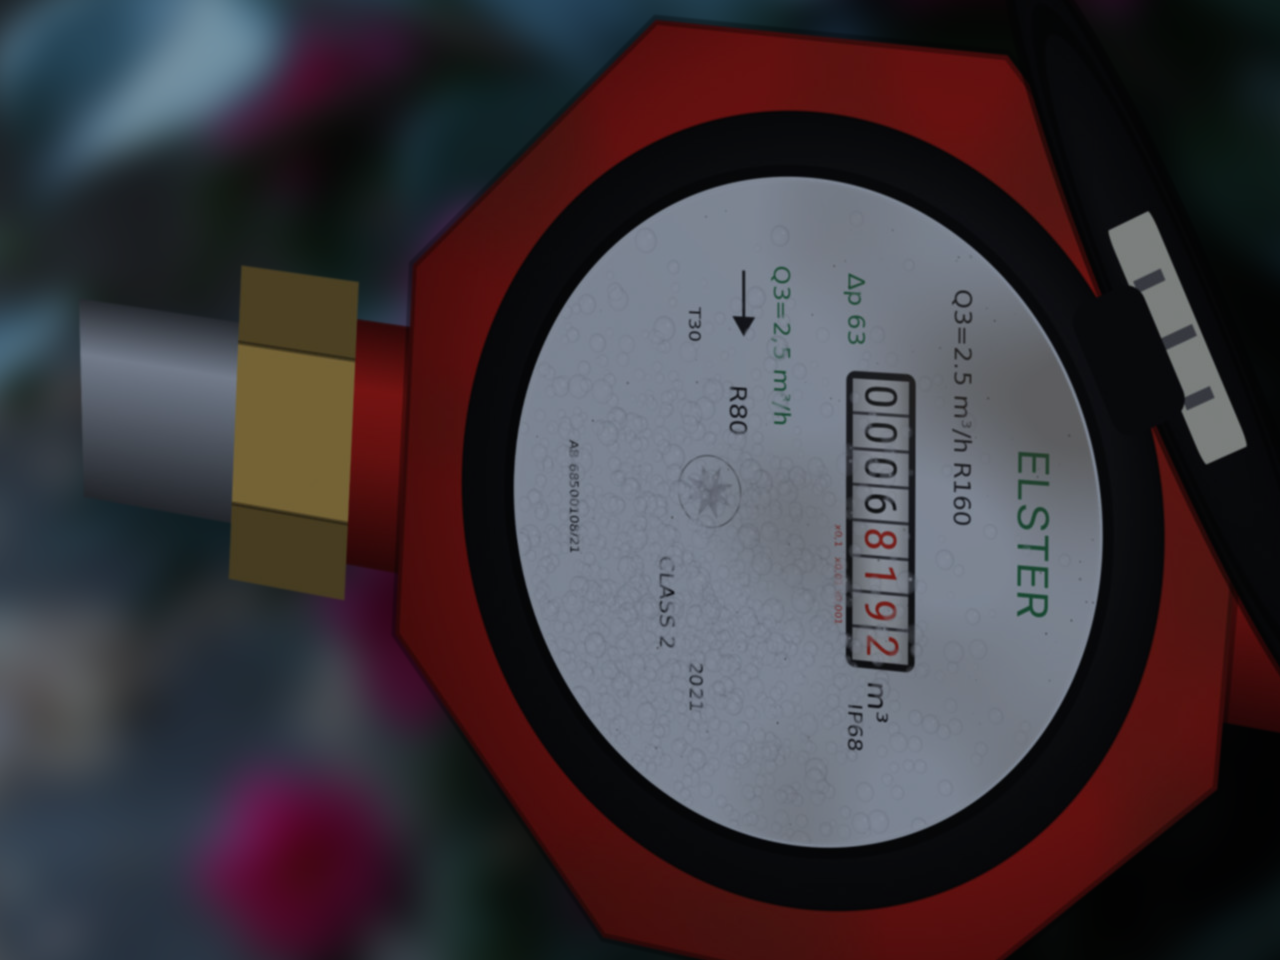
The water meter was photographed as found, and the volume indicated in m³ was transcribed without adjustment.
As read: 6.8192 m³
